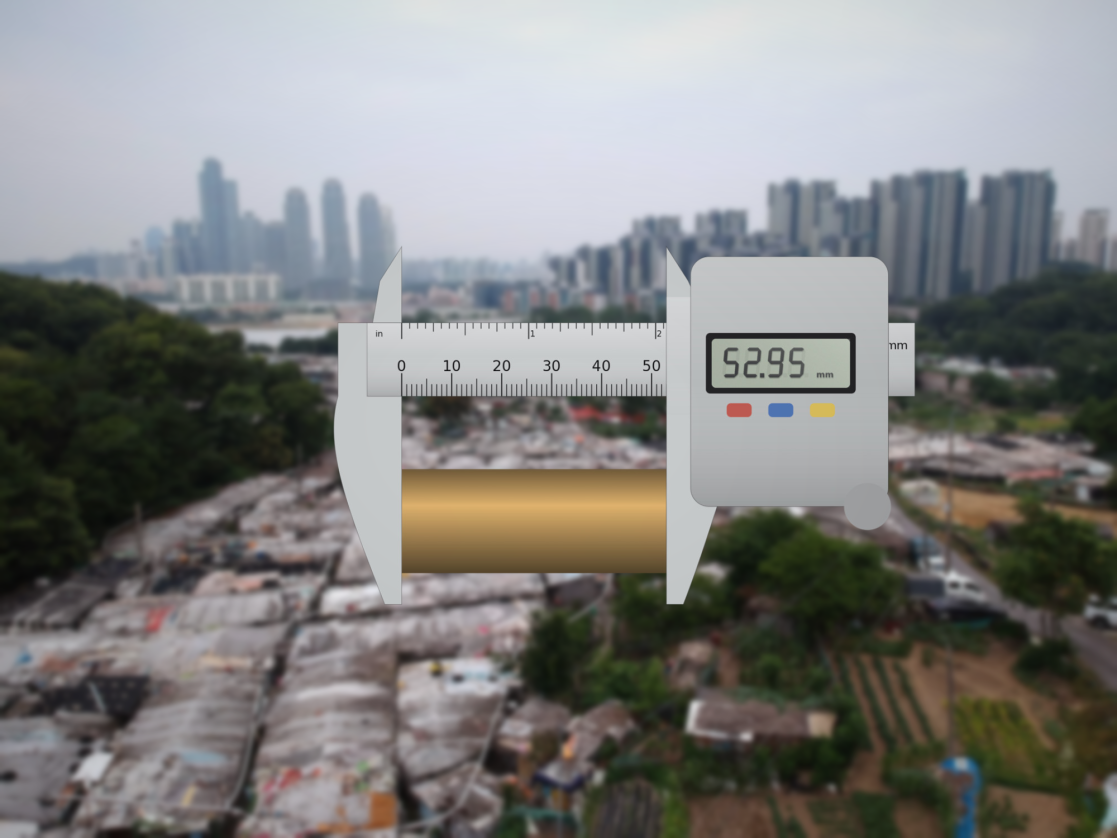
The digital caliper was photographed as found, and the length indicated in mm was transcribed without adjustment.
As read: 52.95 mm
